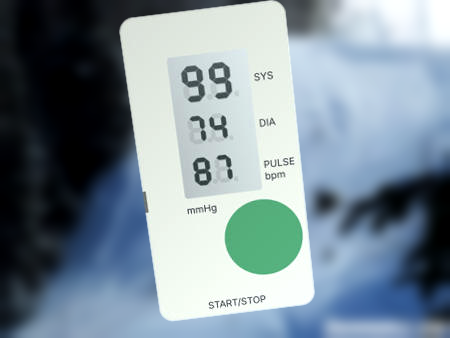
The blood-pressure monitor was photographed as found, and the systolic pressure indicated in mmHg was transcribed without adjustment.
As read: 99 mmHg
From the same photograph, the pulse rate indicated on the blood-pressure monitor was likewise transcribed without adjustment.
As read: 87 bpm
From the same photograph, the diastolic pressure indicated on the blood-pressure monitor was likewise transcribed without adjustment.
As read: 74 mmHg
